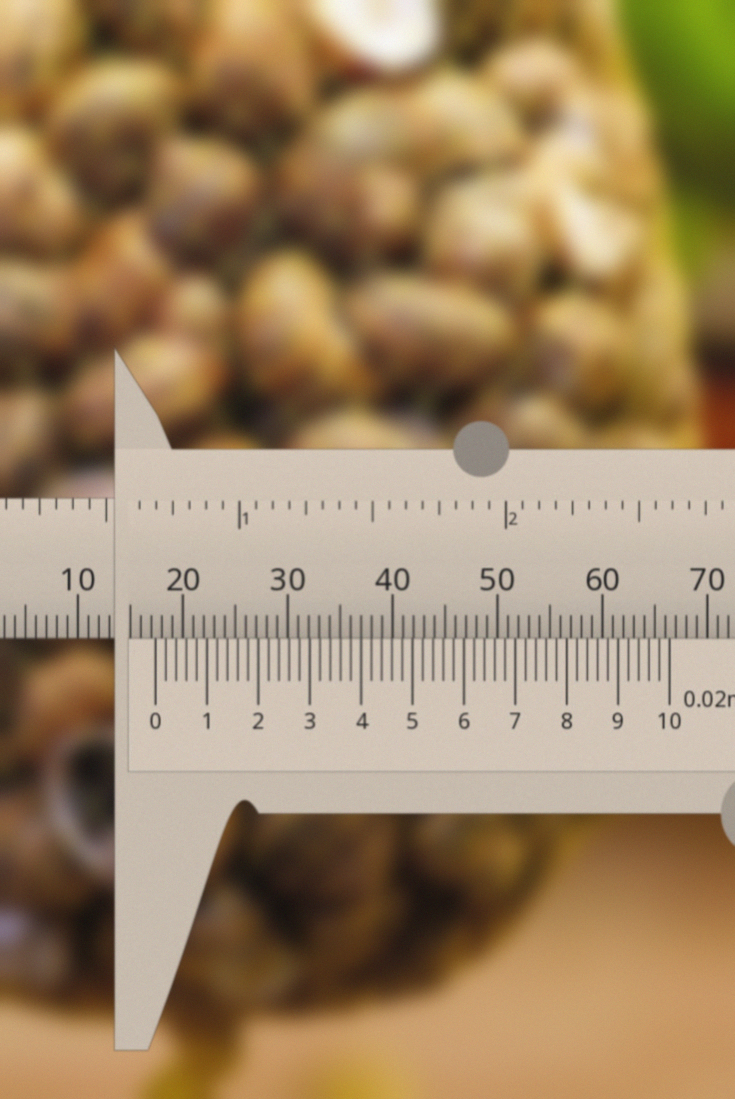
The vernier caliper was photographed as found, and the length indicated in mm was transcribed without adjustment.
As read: 17.4 mm
